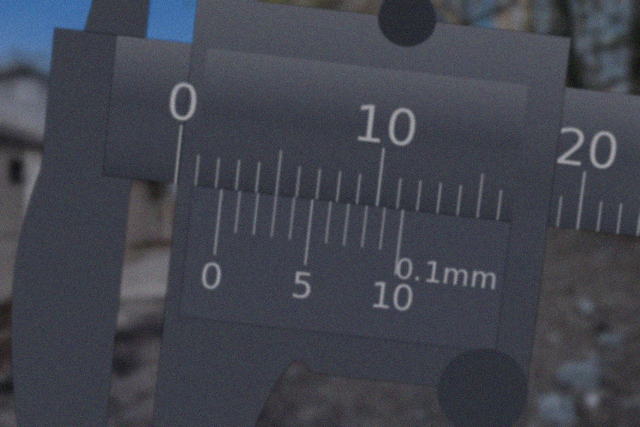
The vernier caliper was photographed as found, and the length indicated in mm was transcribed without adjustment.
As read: 2.3 mm
